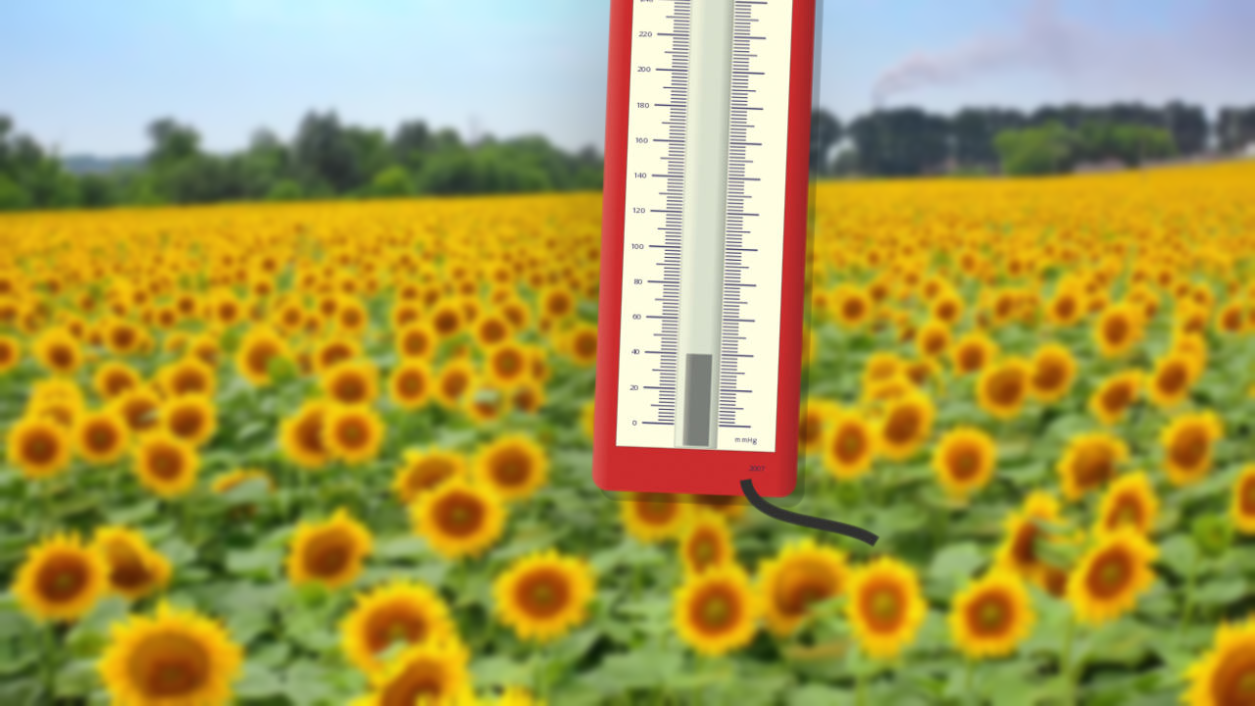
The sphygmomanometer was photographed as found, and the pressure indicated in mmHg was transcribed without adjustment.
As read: 40 mmHg
